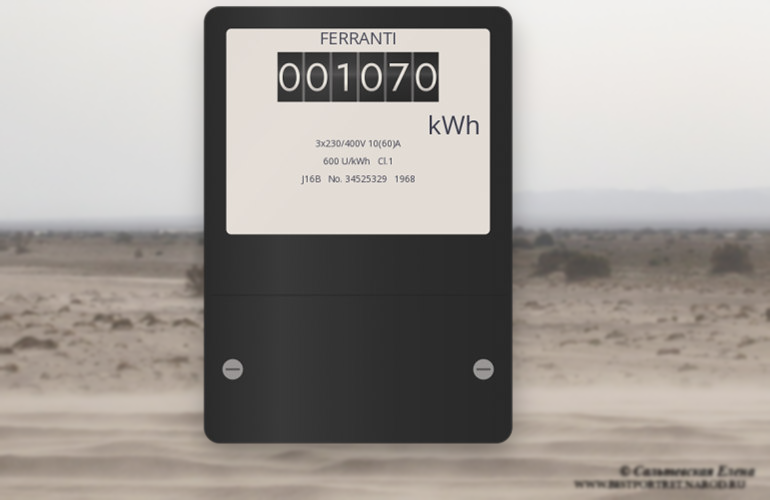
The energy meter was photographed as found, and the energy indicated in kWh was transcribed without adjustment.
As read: 1070 kWh
